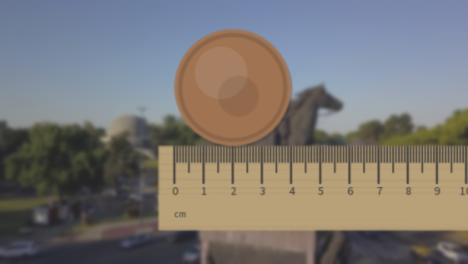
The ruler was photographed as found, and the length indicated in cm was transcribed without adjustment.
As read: 4 cm
